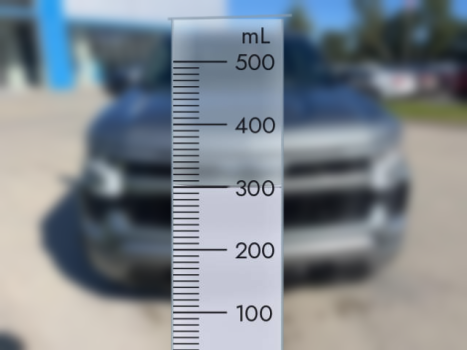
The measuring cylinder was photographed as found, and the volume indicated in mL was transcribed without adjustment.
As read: 300 mL
